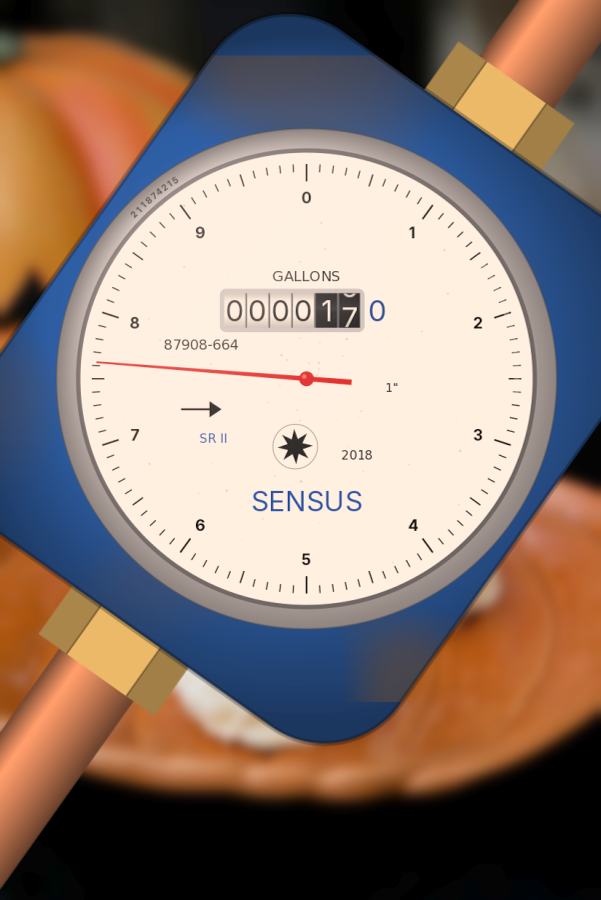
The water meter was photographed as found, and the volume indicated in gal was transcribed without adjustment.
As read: 167.6 gal
